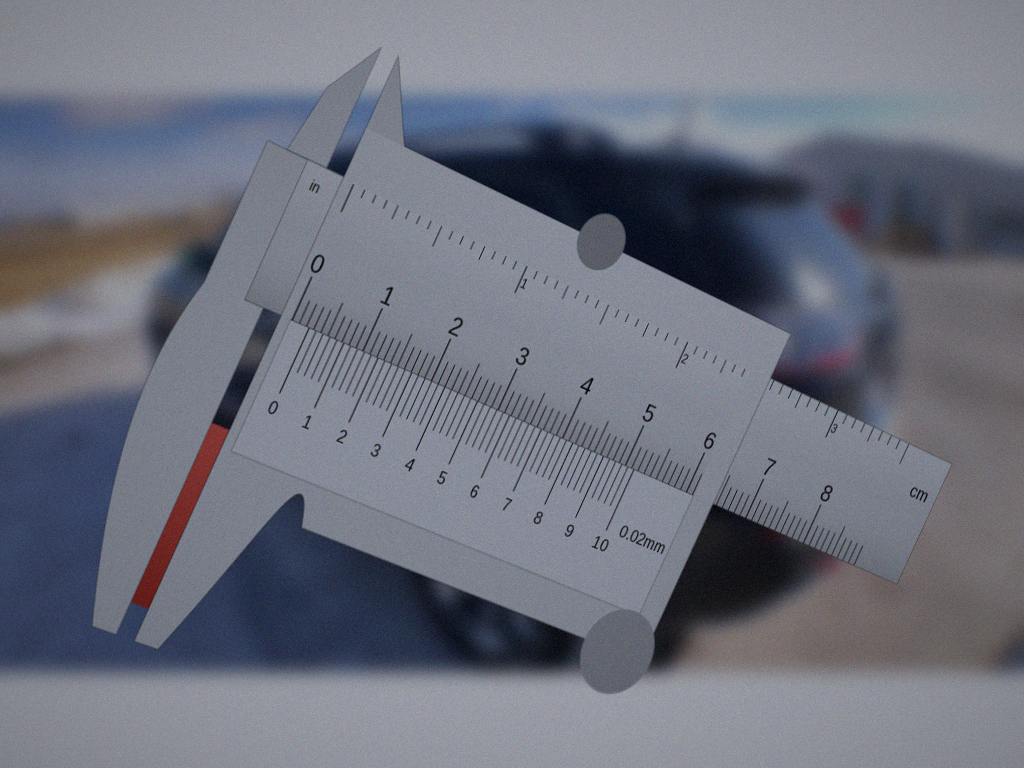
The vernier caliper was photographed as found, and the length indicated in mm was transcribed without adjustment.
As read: 2.4 mm
